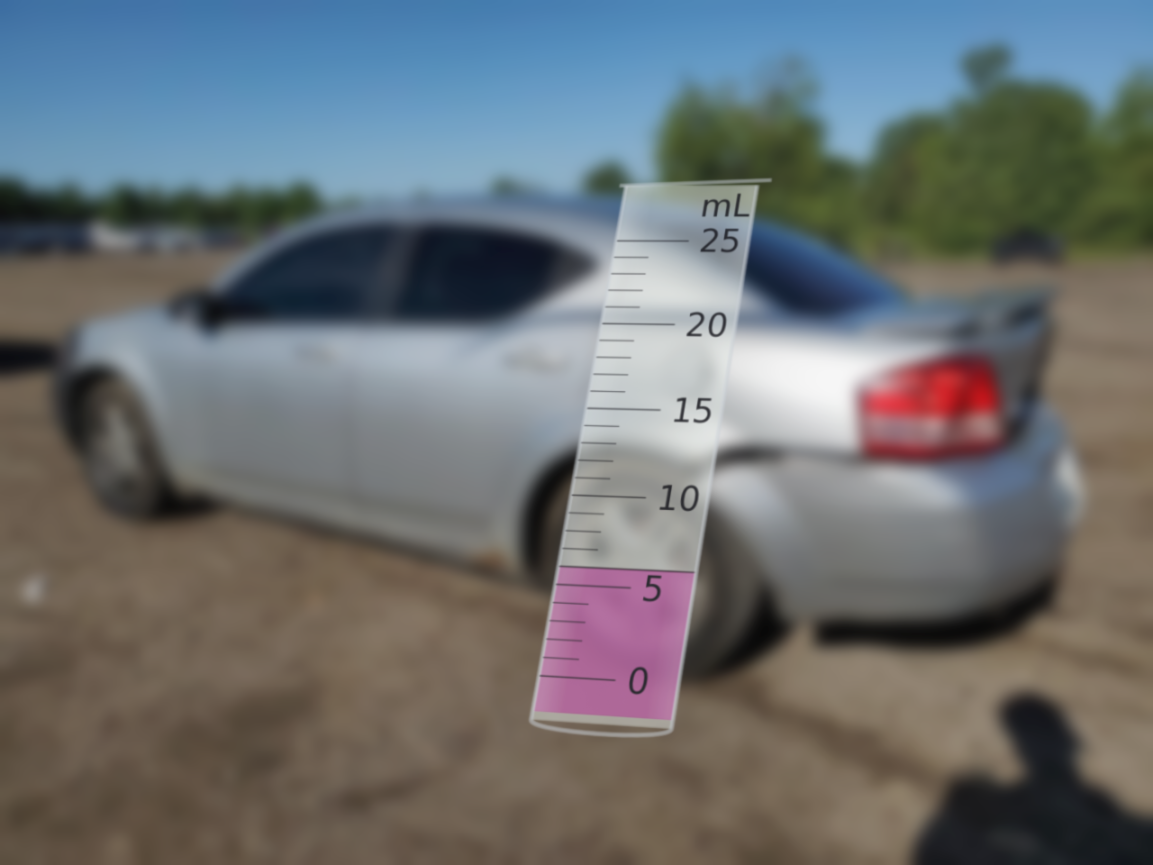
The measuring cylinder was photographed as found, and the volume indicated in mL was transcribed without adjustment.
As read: 6 mL
